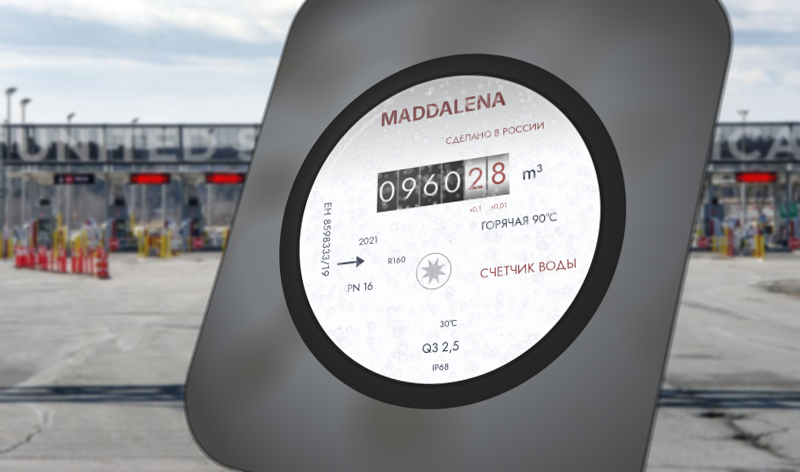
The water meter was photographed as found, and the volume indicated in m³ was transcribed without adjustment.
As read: 960.28 m³
